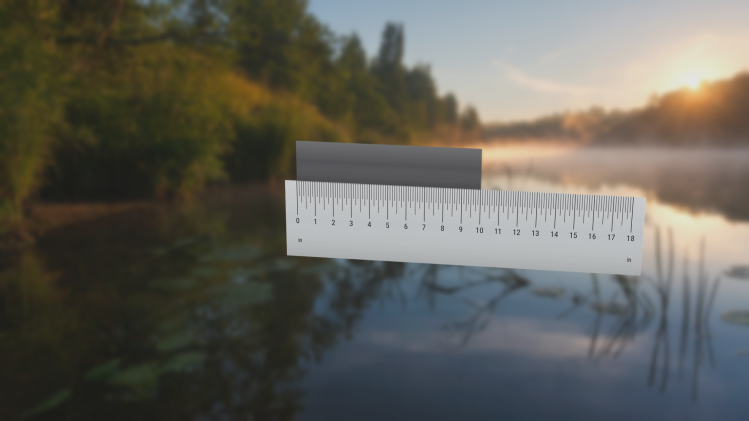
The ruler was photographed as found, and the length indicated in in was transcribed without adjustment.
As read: 10 in
